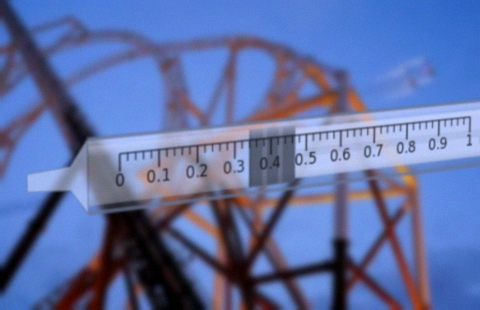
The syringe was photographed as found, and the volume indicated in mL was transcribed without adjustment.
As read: 0.34 mL
